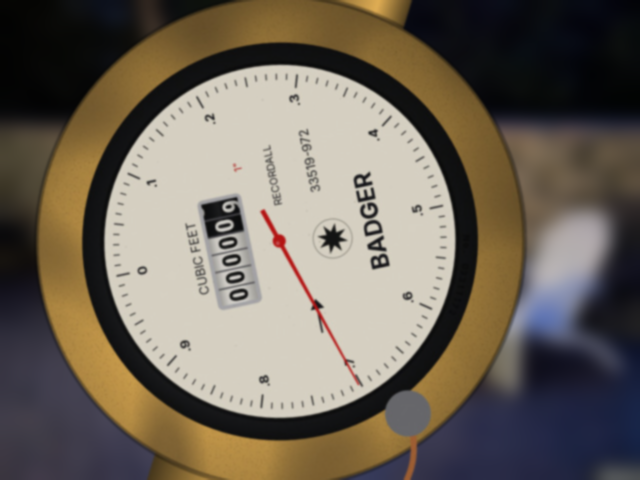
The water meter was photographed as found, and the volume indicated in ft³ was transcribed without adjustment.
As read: 8.70 ft³
